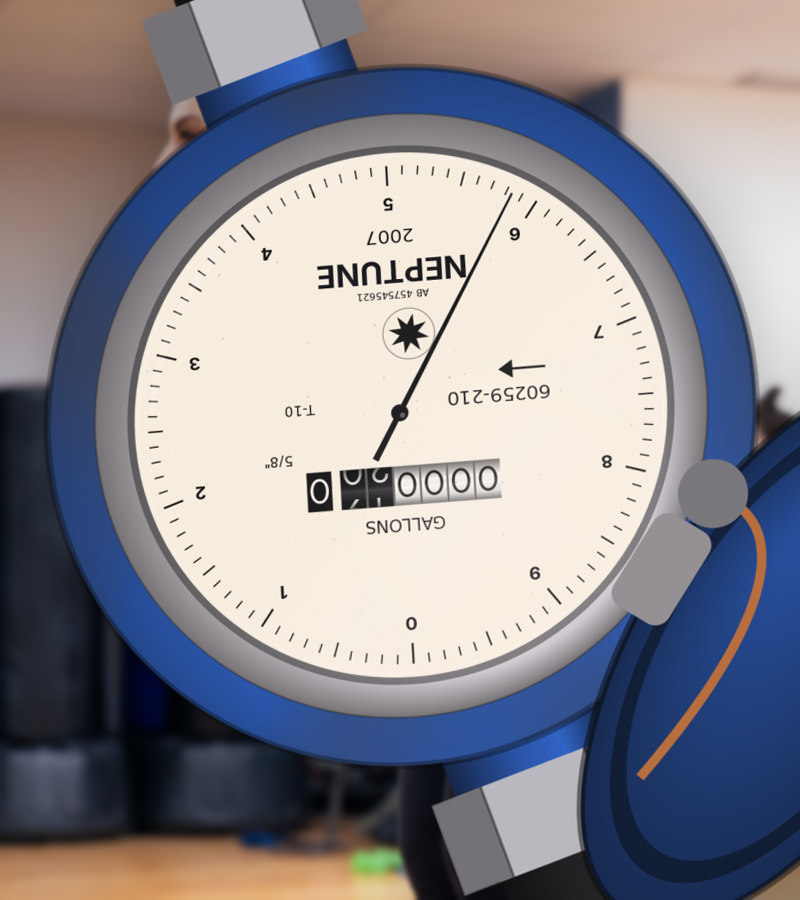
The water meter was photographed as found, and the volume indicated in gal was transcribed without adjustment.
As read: 195.8 gal
